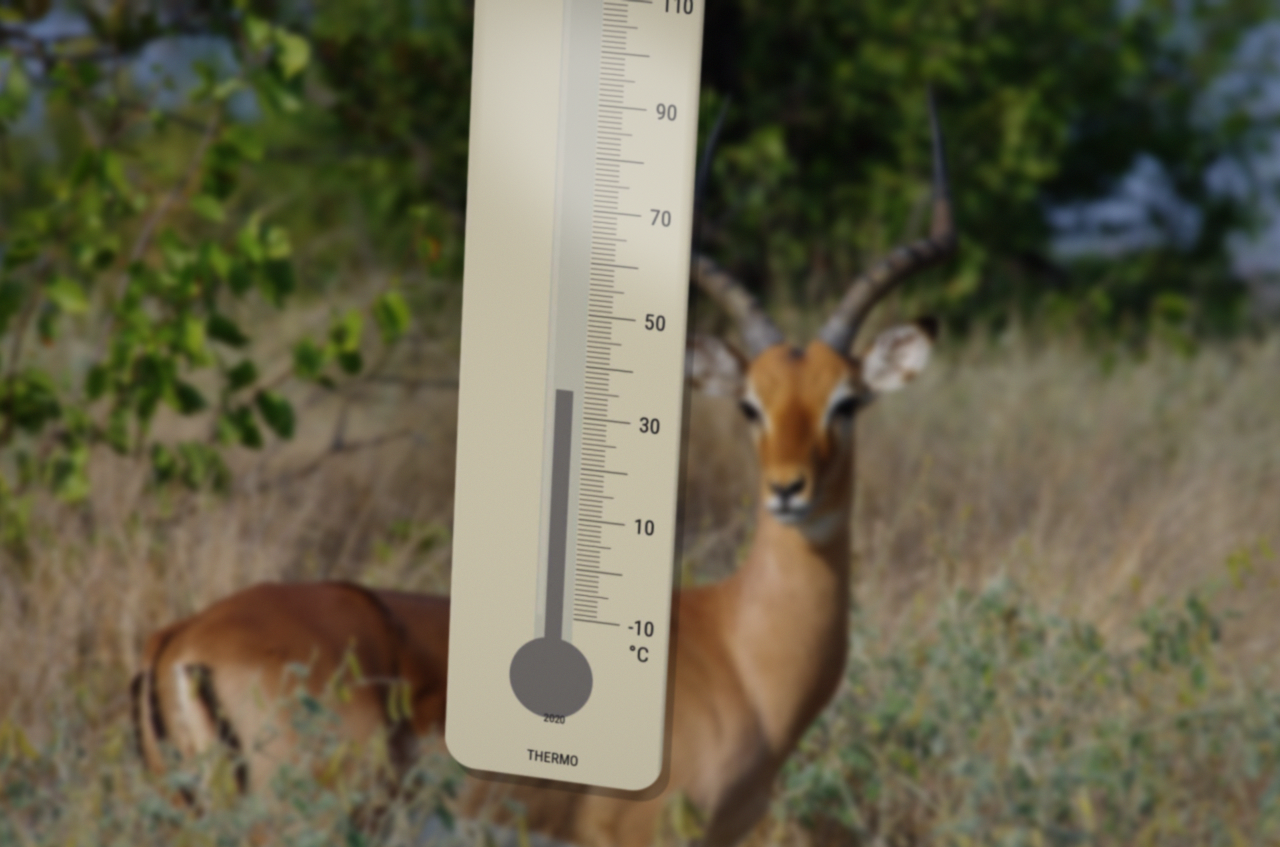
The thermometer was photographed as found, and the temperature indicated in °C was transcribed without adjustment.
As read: 35 °C
